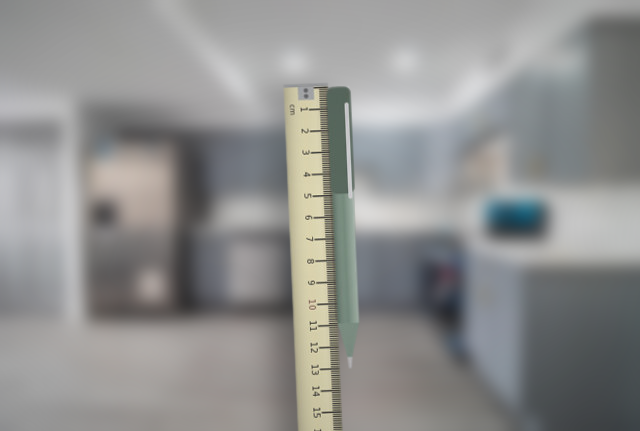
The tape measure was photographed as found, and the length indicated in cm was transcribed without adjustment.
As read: 13 cm
